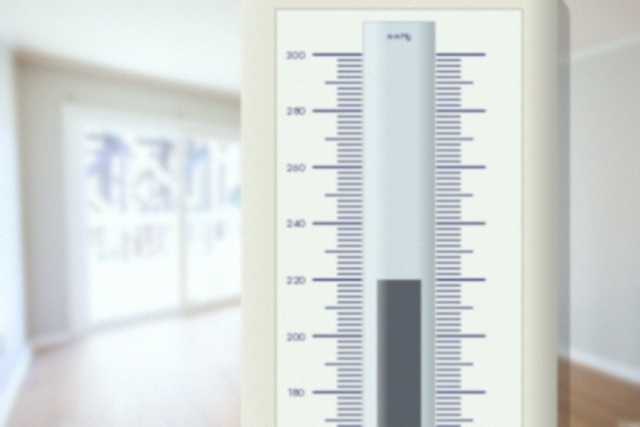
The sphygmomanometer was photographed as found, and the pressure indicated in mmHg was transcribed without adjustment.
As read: 220 mmHg
